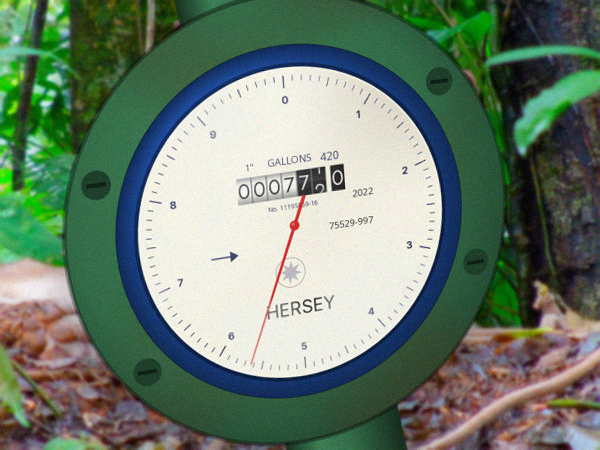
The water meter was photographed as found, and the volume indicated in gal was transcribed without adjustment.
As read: 7715.6 gal
